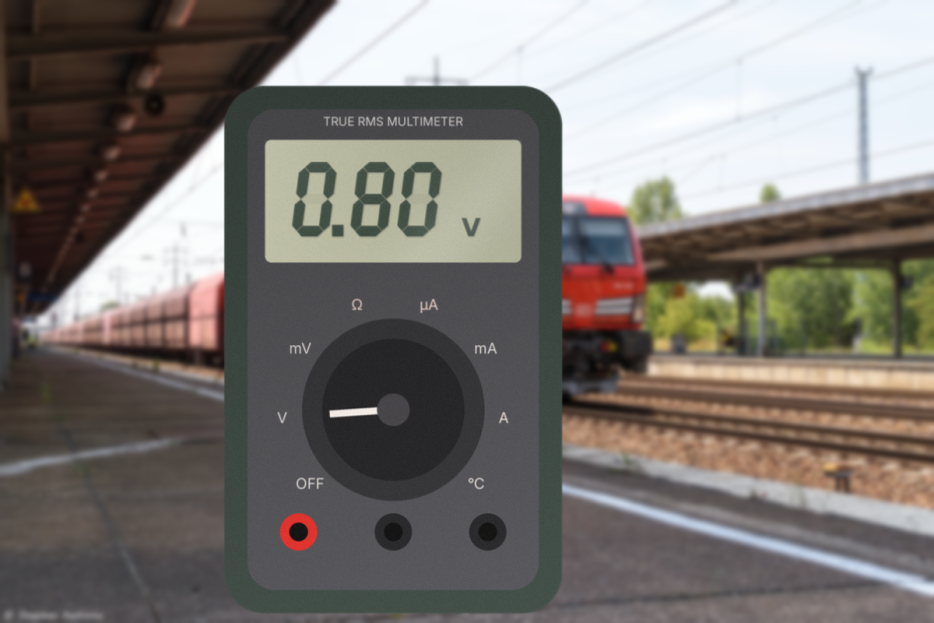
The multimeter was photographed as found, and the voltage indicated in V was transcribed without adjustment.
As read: 0.80 V
